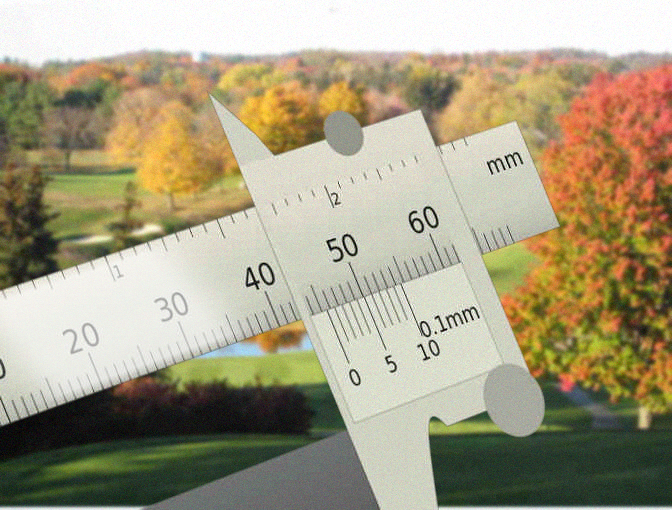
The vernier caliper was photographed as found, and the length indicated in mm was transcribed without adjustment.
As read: 45.6 mm
